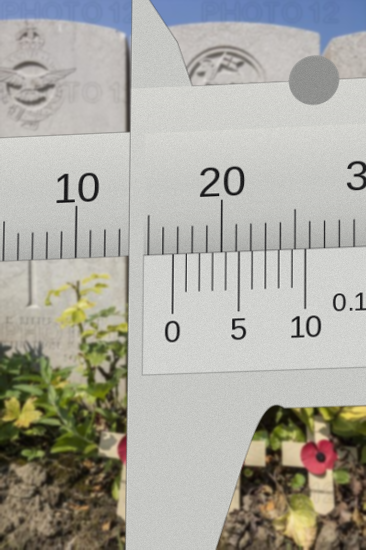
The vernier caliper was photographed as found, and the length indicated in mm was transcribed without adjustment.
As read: 16.7 mm
